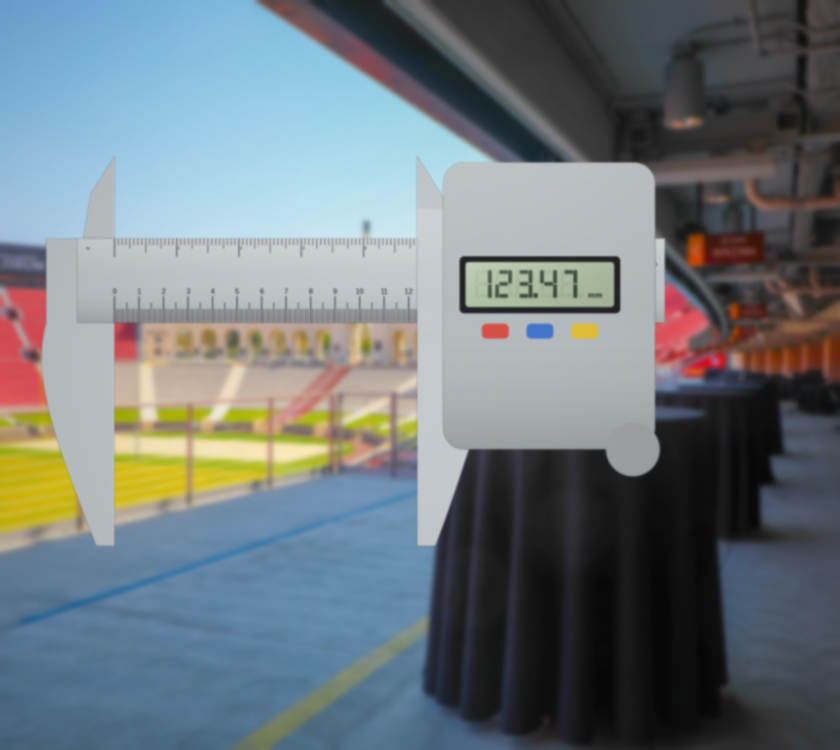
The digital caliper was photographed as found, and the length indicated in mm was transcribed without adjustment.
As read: 123.47 mm
